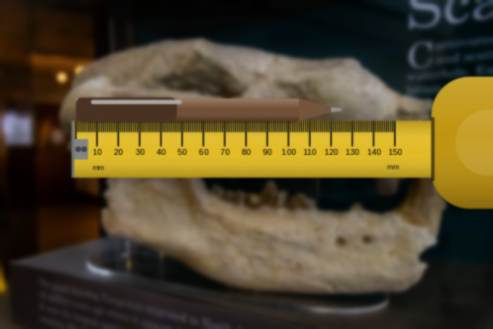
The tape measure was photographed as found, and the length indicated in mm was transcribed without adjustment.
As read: 125 mm
